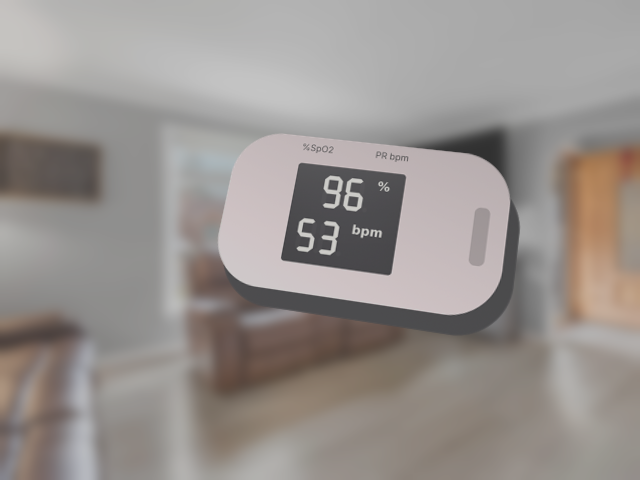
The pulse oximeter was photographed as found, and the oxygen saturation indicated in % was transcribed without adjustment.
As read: 96 %
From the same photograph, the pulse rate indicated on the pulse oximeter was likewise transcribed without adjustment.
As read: 53 bpm
